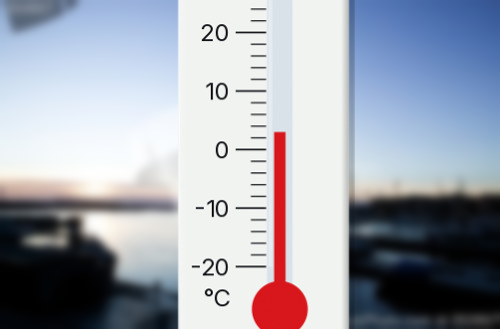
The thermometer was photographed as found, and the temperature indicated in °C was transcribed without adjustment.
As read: 3 °C
